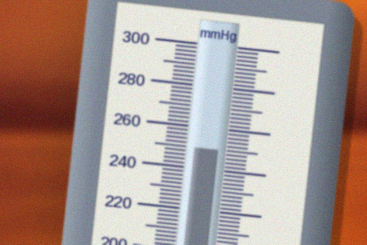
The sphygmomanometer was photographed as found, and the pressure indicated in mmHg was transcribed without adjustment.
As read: 250 mmHg
